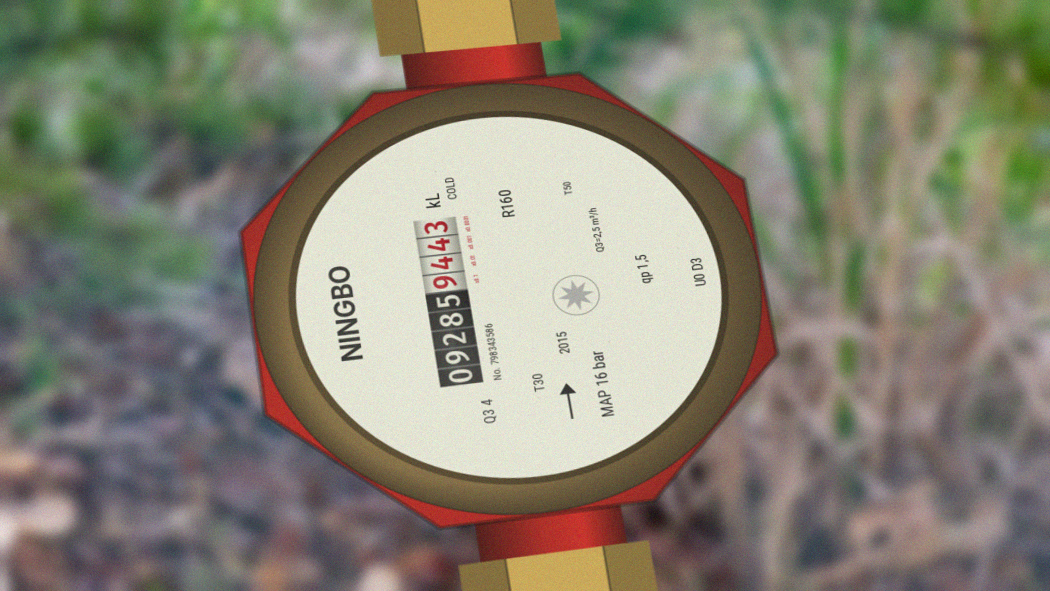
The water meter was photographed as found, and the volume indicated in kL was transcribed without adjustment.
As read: 9285.9443 kL
